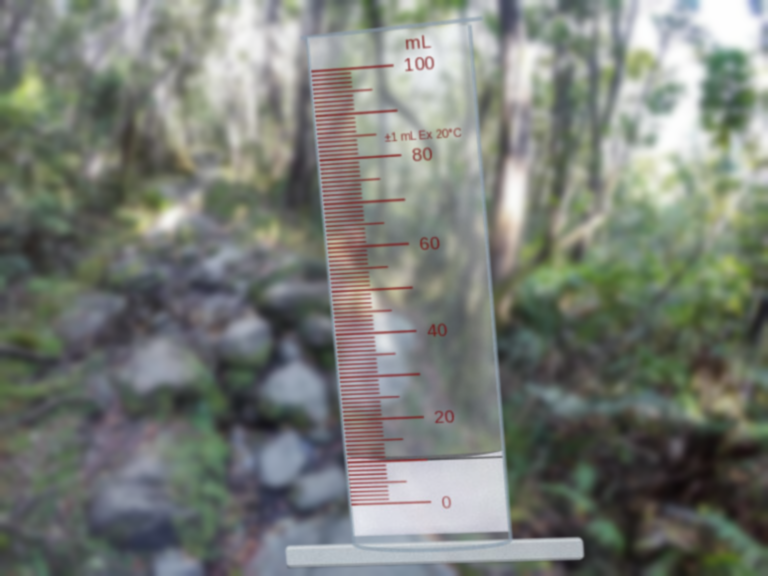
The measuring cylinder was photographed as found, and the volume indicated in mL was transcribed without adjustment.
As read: 10 mL
